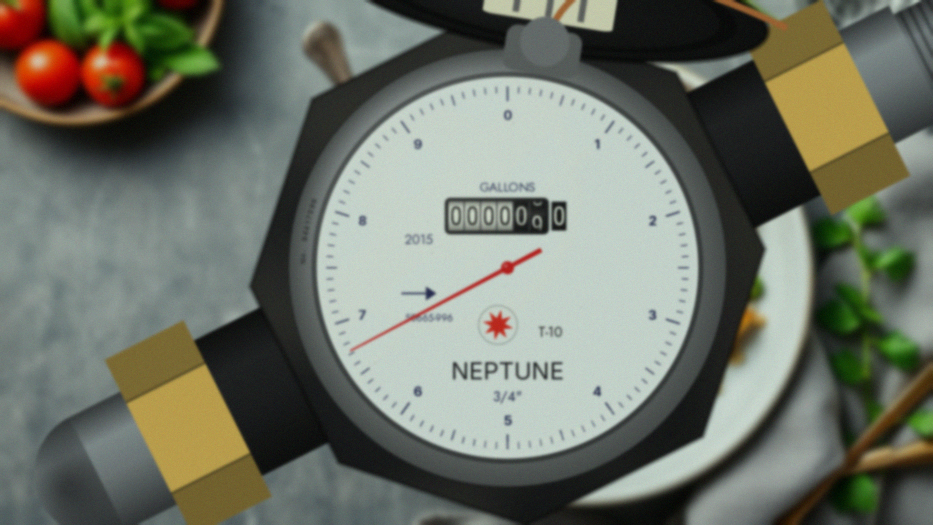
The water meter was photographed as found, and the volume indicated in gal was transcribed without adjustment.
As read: 86.7 gal
